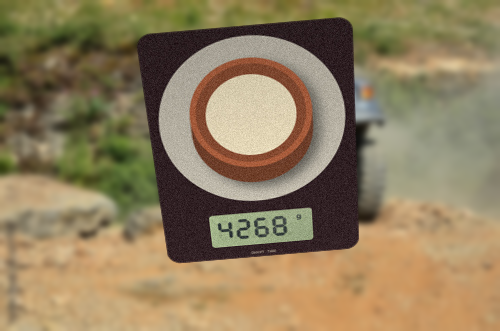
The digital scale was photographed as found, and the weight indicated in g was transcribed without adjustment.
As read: 4268 g
